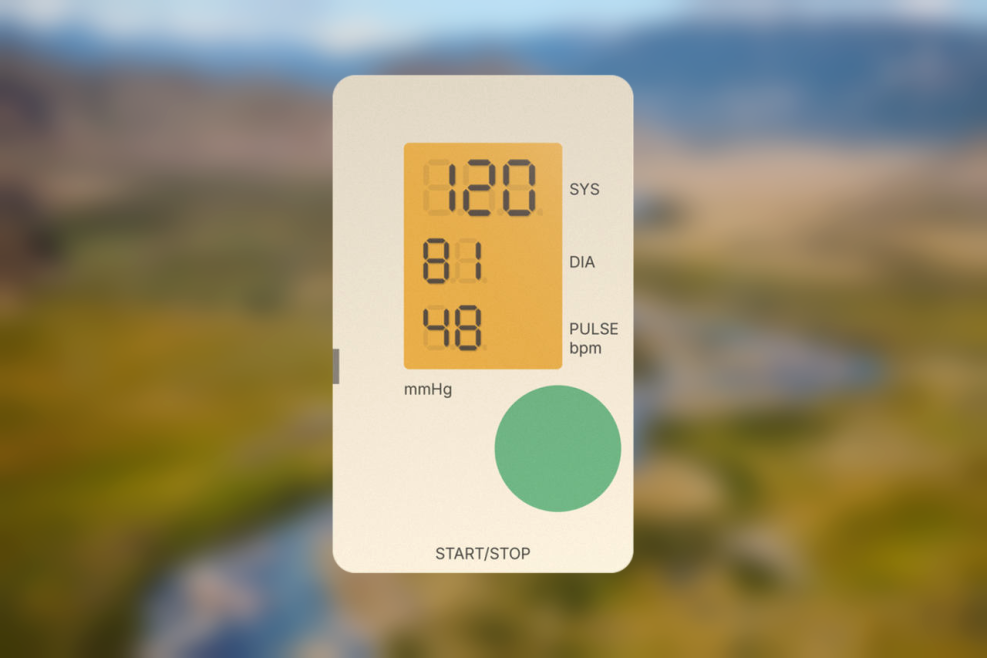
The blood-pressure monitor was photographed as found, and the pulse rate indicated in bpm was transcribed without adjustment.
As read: 48 bpm
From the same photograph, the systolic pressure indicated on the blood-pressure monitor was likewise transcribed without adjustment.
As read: 120 mmHg
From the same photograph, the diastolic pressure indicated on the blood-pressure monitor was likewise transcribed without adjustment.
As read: 81 mmHg
